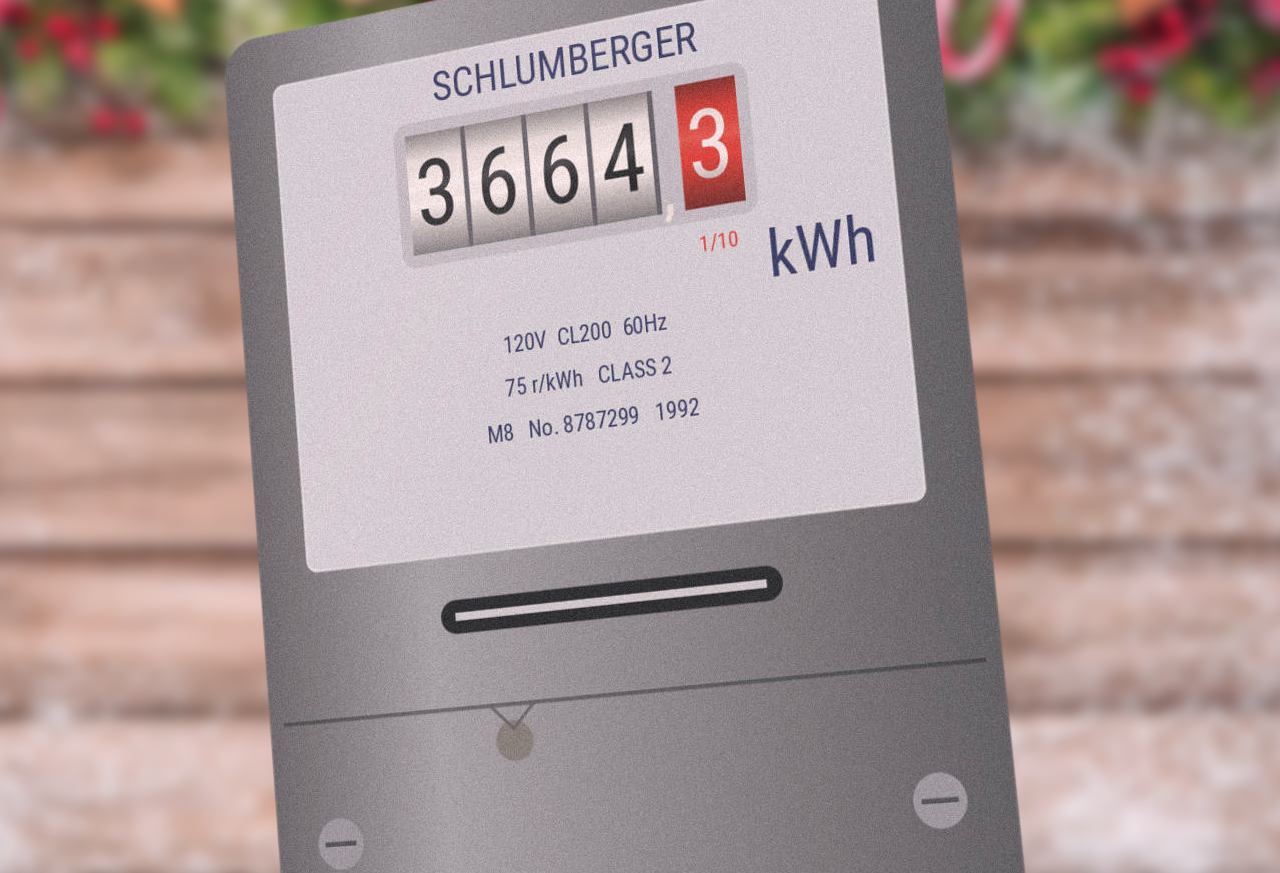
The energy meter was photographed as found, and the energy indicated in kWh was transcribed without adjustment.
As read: 3664.3 kWh
